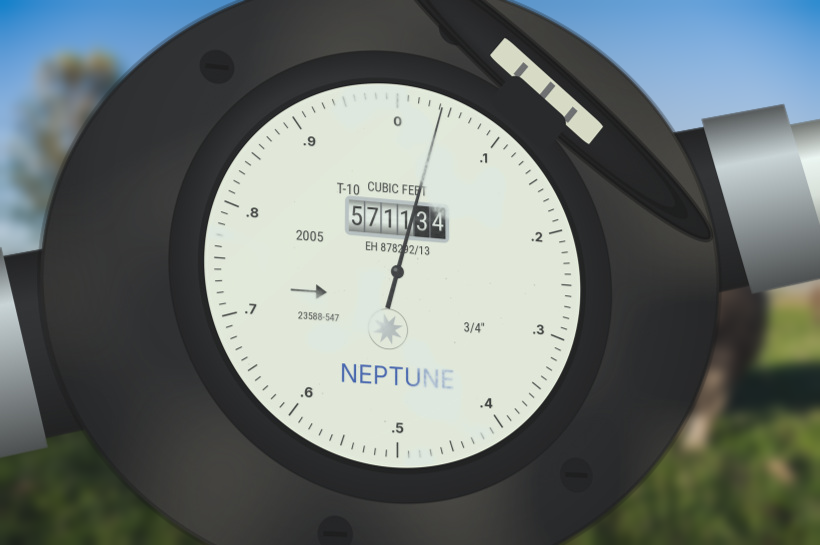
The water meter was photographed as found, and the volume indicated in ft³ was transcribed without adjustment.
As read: 571134.04 ft³
